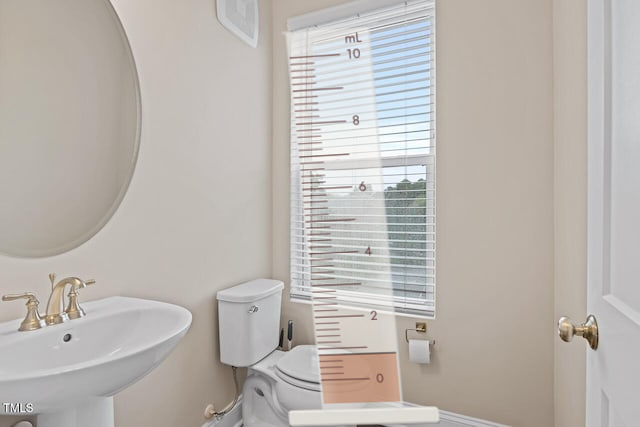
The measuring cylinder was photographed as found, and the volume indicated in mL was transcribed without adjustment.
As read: 0.8 mL
